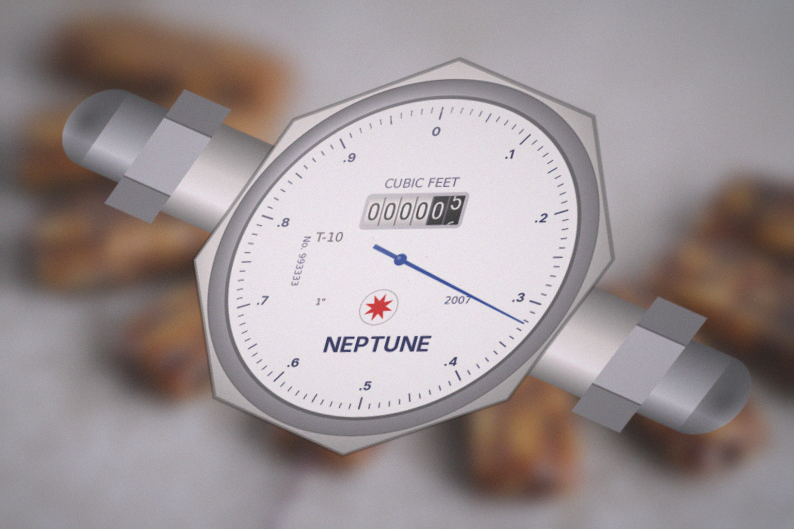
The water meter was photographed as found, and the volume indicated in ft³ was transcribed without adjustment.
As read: 5.32 ft³
